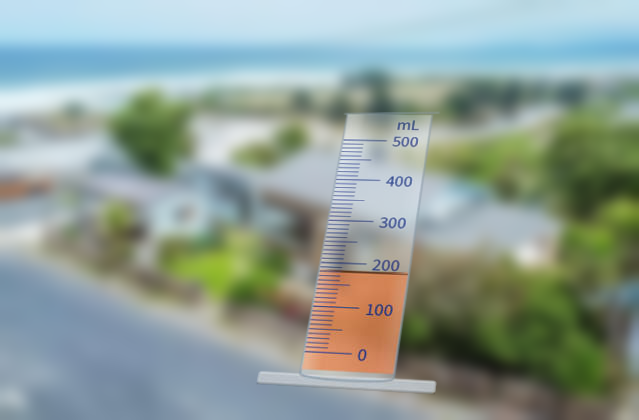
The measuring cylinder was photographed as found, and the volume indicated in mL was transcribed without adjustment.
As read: 180 mL
